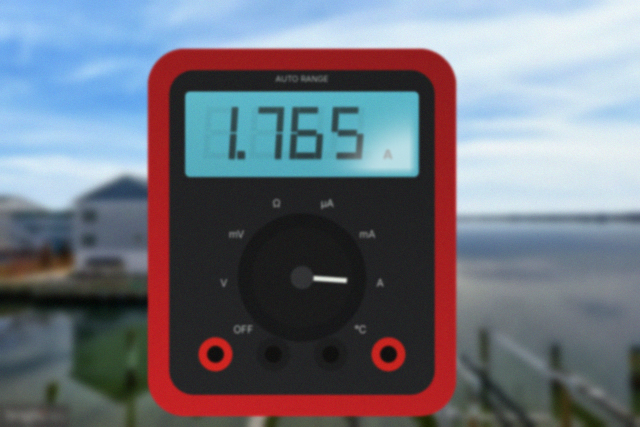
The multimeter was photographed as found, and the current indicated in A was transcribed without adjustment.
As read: 1.765 A
